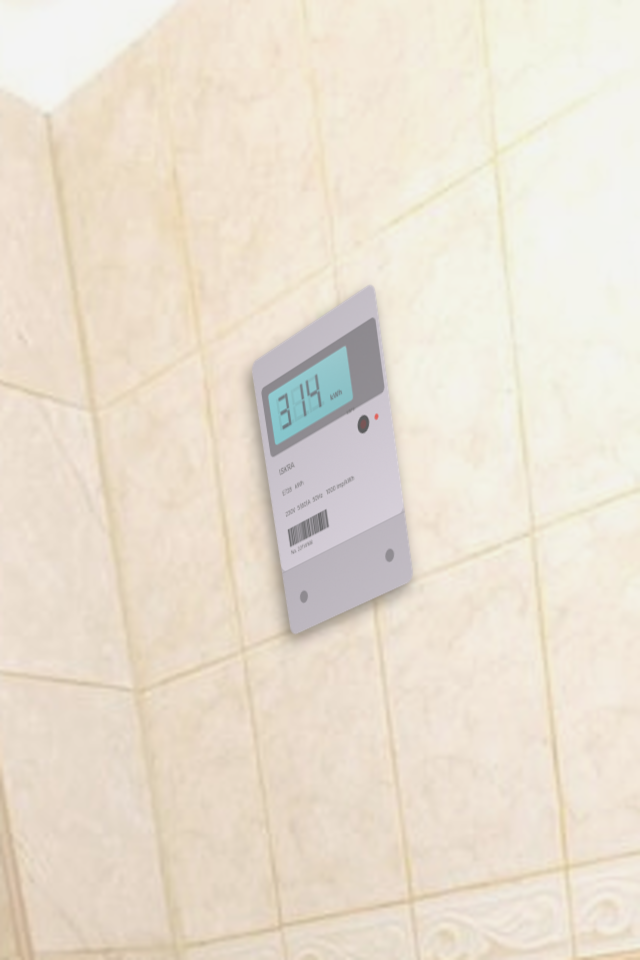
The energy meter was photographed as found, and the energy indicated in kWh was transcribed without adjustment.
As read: 314 kWh
